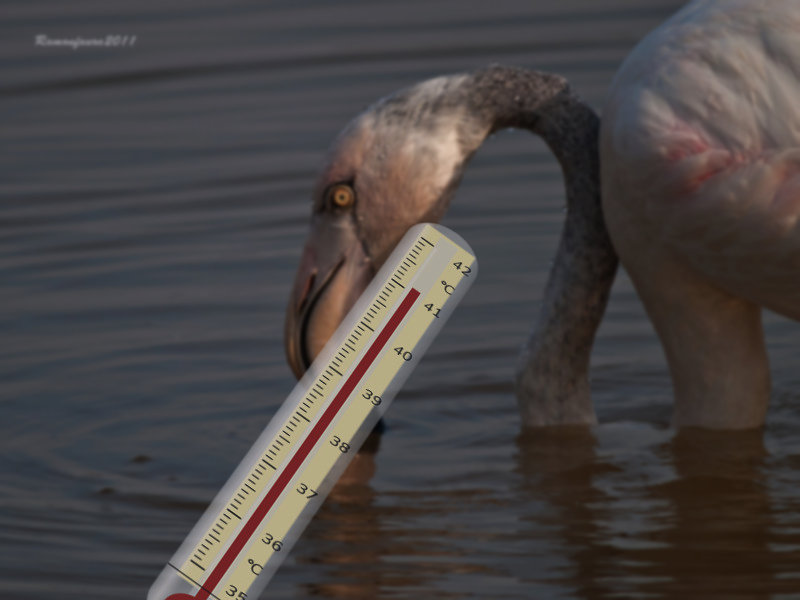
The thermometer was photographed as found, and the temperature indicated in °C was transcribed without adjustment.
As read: 41.1 °C
